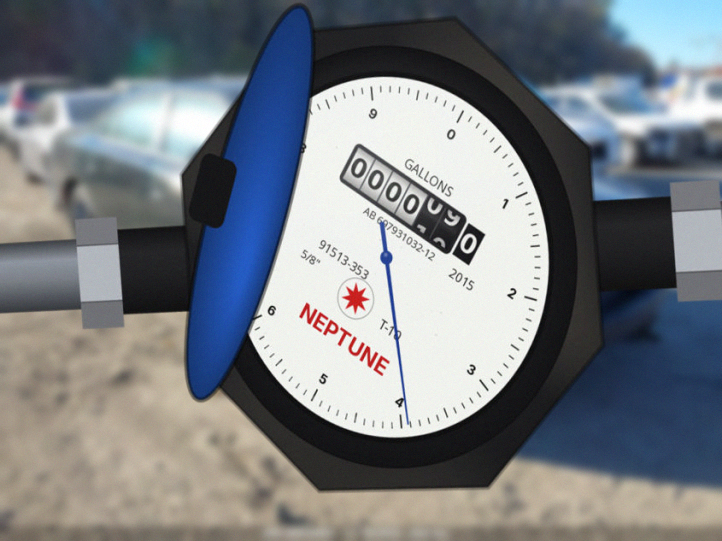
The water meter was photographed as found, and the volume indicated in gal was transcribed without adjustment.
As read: 93.9 gal
